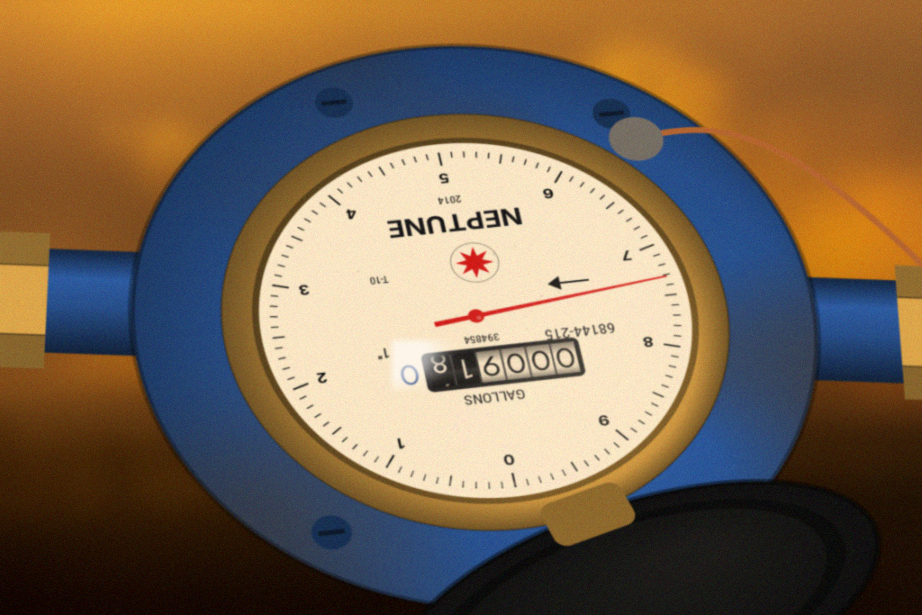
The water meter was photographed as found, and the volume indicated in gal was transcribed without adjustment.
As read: 9177.3 gal
